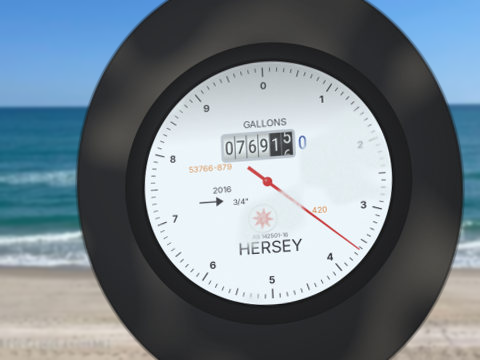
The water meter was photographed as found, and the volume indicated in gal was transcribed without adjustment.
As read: 769153.6 gal
